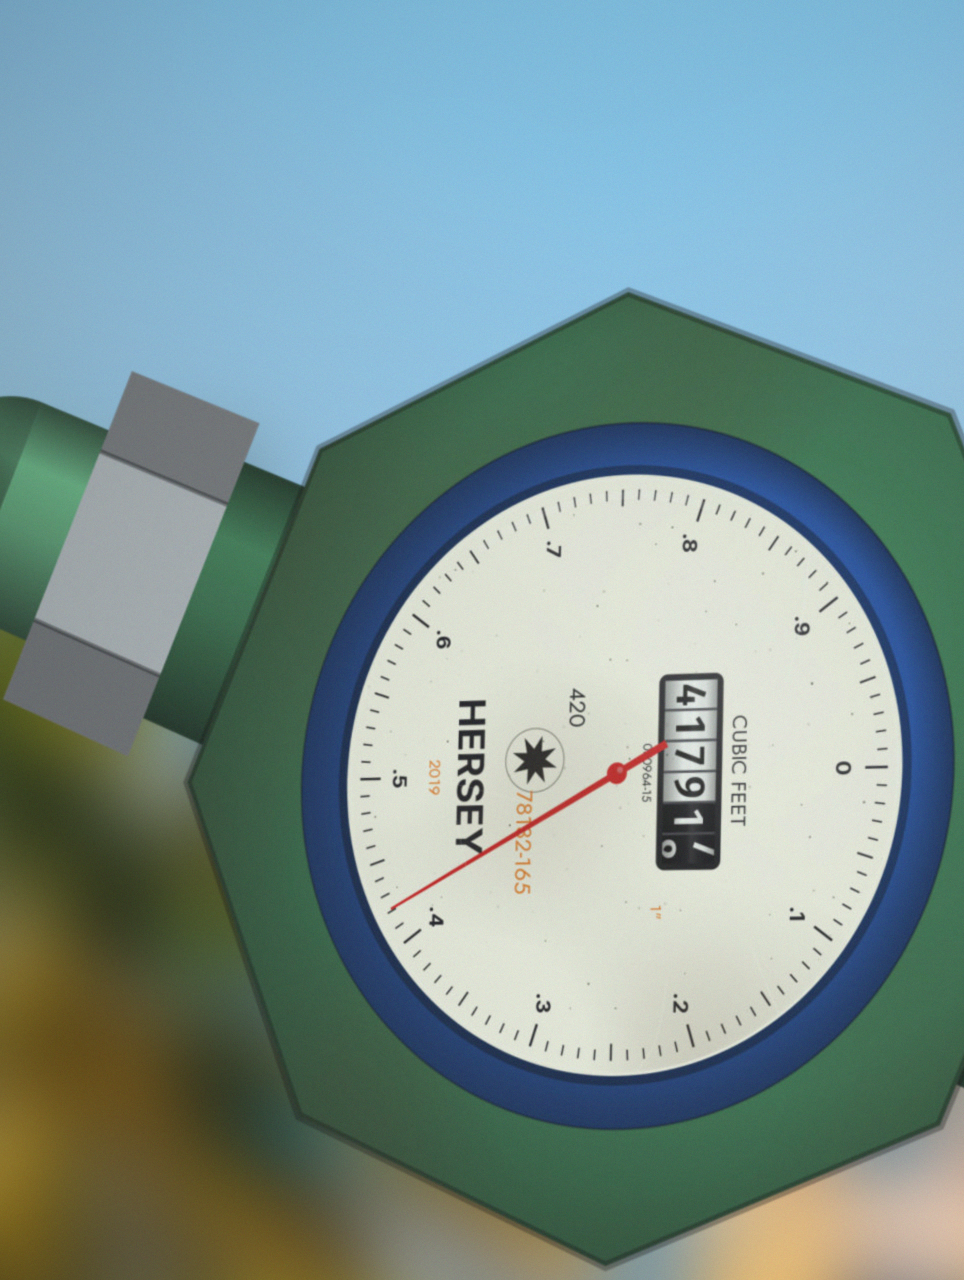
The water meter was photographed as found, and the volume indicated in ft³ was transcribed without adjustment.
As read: 417917.42 ft³
